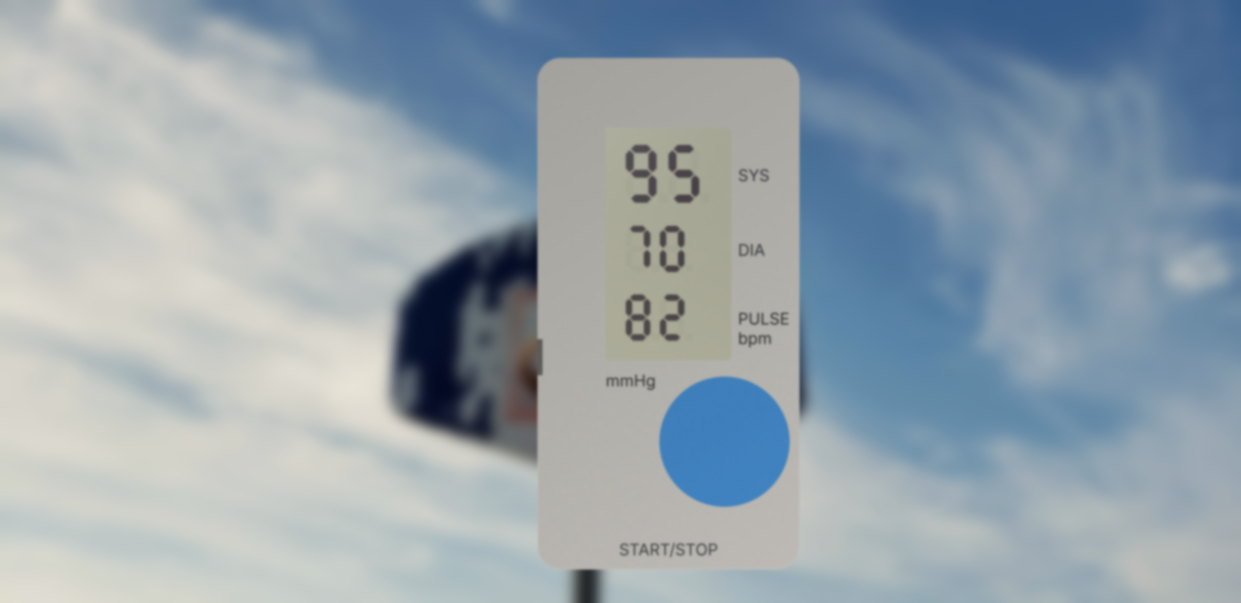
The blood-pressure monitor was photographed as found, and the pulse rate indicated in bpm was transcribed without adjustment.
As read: 82 bpm
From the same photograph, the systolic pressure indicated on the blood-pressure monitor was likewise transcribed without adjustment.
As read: 95 mmHg
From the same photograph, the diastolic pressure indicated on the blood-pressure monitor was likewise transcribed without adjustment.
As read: 70 mmHg
